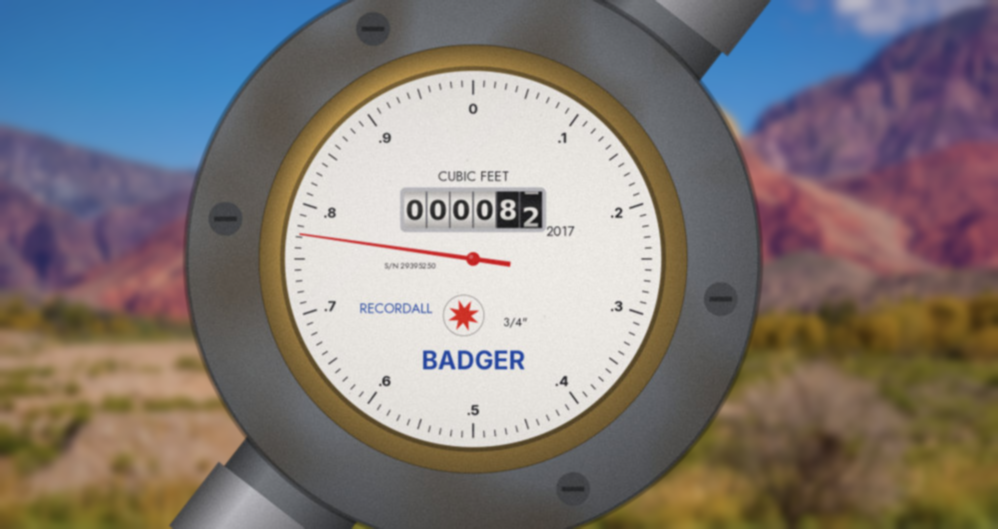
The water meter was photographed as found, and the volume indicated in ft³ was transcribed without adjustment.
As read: 81.77 ft³
